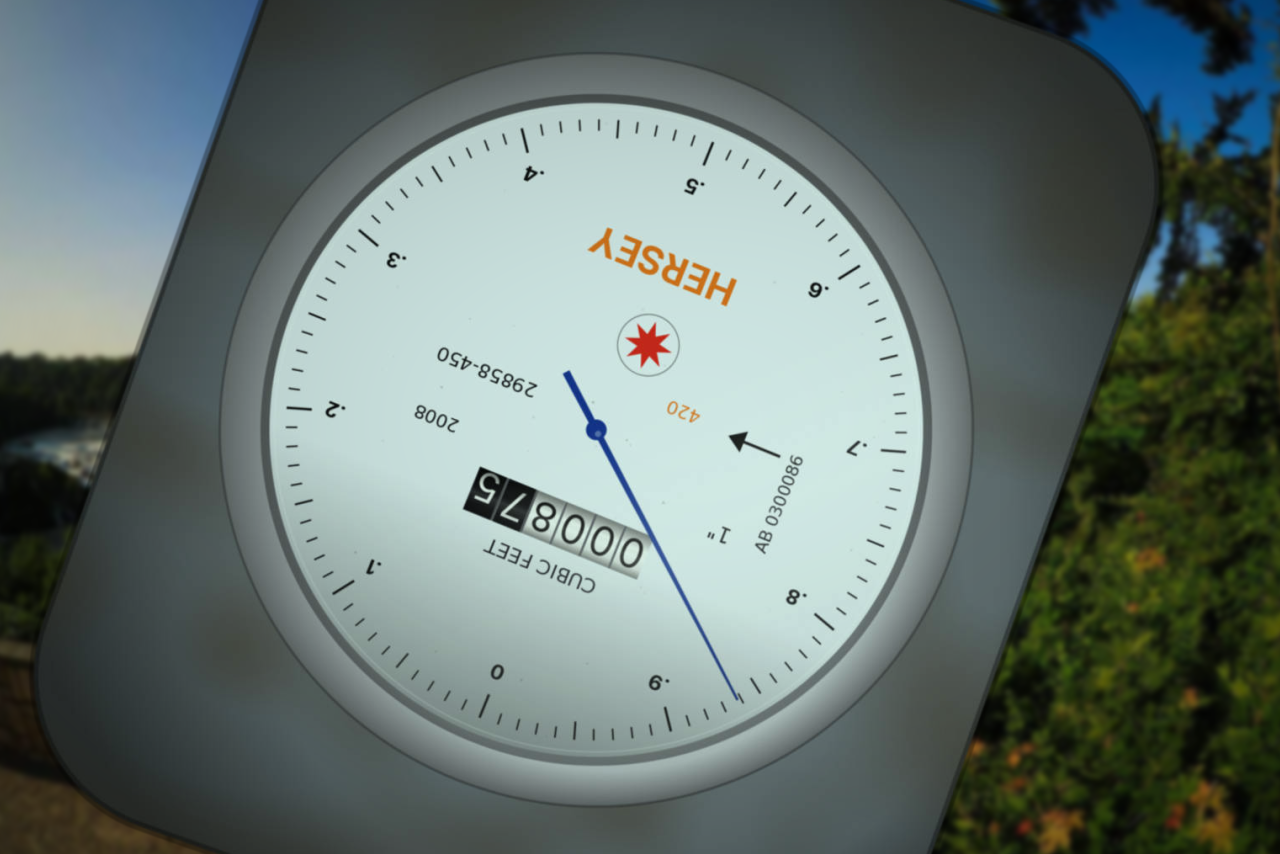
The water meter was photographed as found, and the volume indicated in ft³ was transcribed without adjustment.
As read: 874.86 ft³
